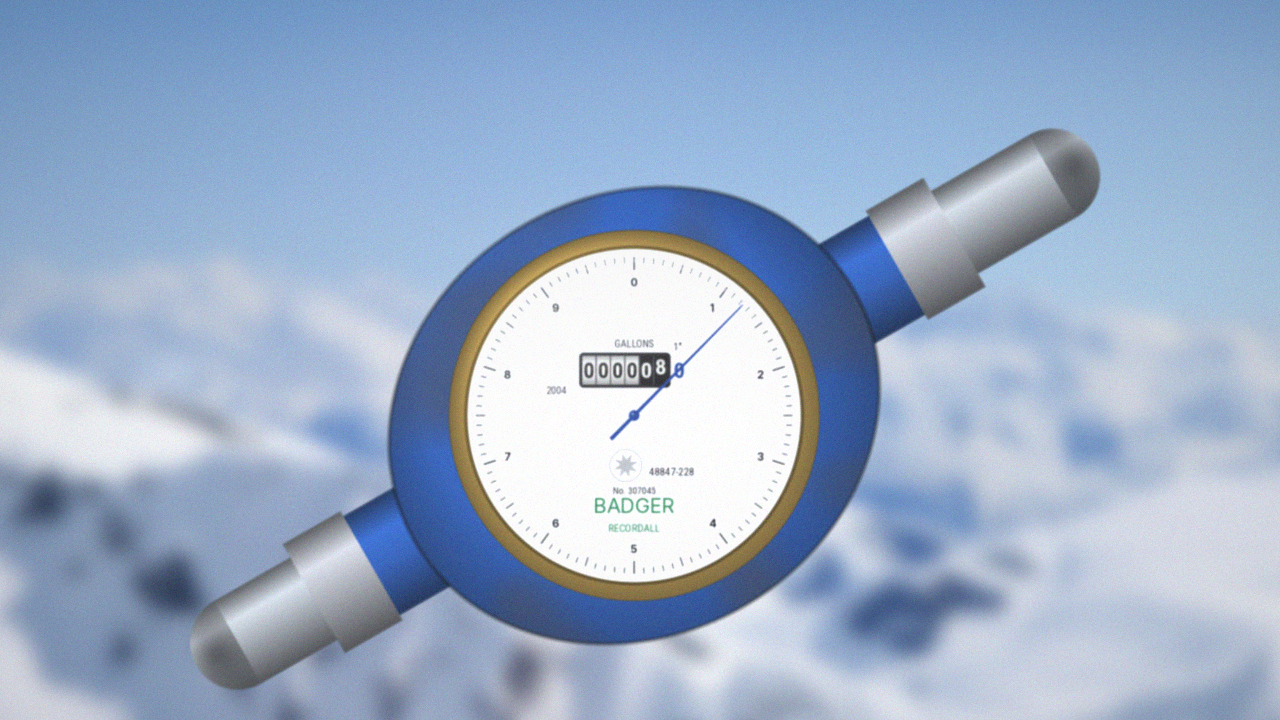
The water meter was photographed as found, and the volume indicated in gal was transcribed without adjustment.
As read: 81.2 gal
